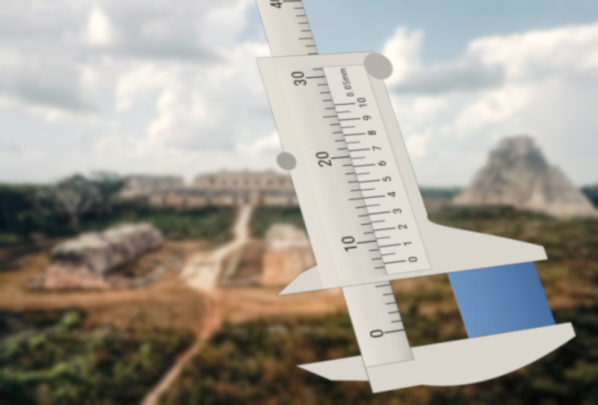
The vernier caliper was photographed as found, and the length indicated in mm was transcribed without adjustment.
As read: 7.4 mm
